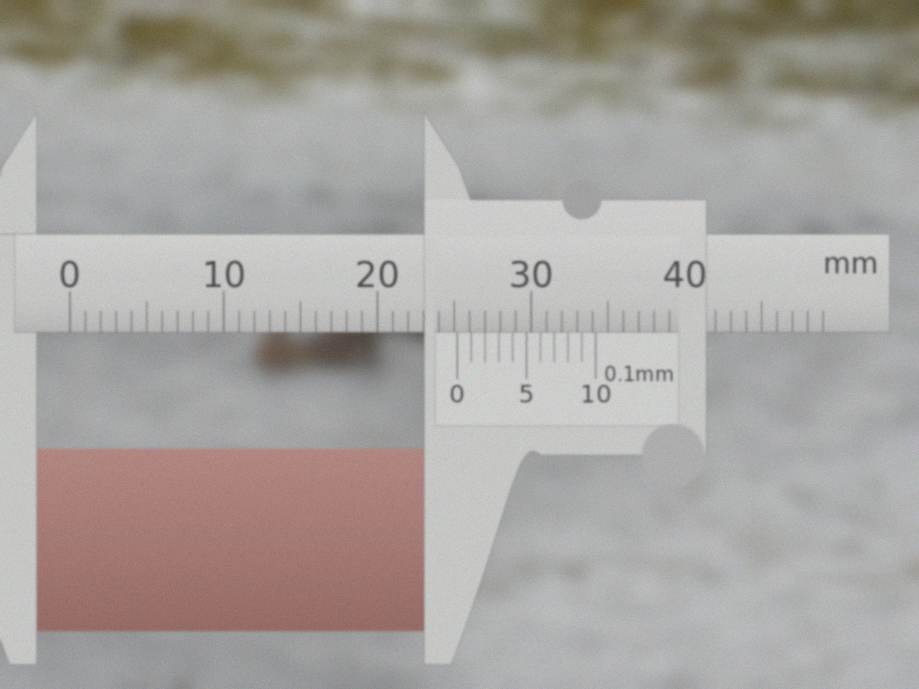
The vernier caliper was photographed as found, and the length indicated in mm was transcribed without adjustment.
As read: 25.2 mm
